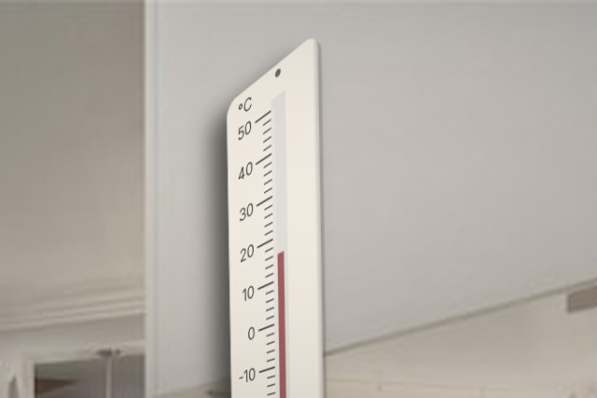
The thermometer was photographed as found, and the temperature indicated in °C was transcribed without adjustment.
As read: 16 °C
